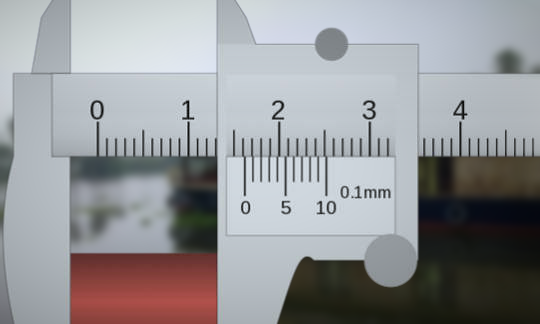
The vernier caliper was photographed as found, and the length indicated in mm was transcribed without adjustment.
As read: 16.2 mm
